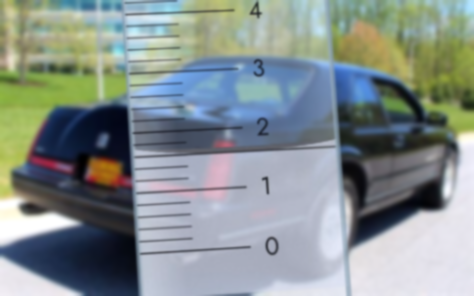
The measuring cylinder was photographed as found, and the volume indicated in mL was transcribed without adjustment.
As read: 1.6 mL
